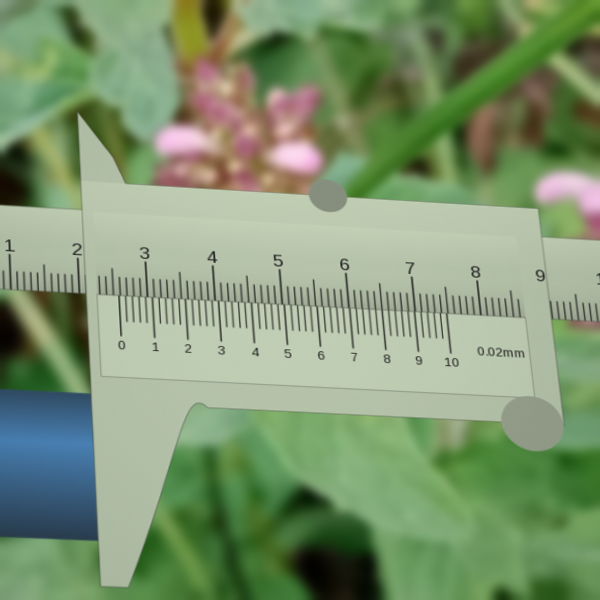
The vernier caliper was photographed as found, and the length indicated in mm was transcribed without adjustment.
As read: 25.8 mm
